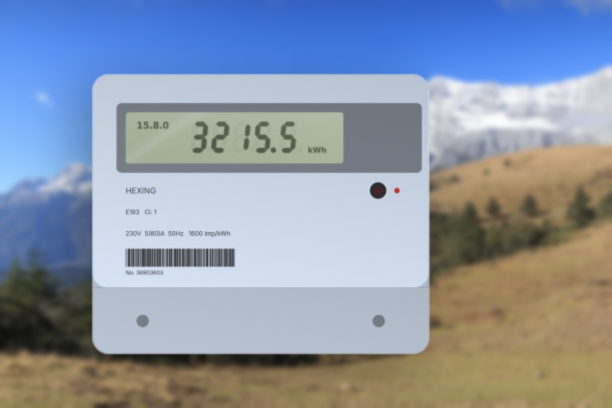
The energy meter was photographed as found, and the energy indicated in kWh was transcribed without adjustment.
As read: 3215.5 kWh
